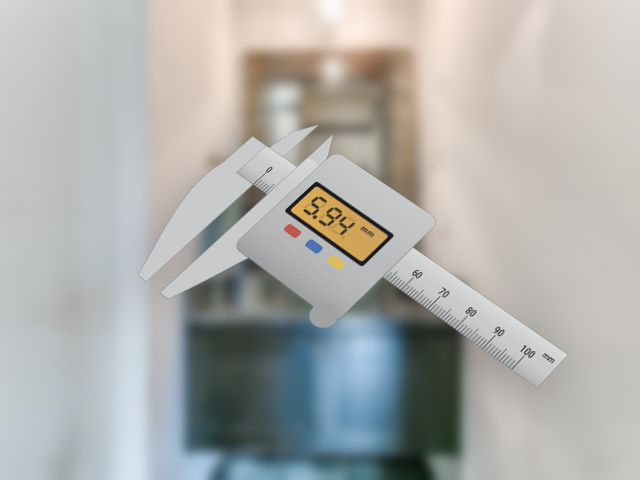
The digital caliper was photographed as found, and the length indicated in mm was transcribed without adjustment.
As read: 5.94 mm
